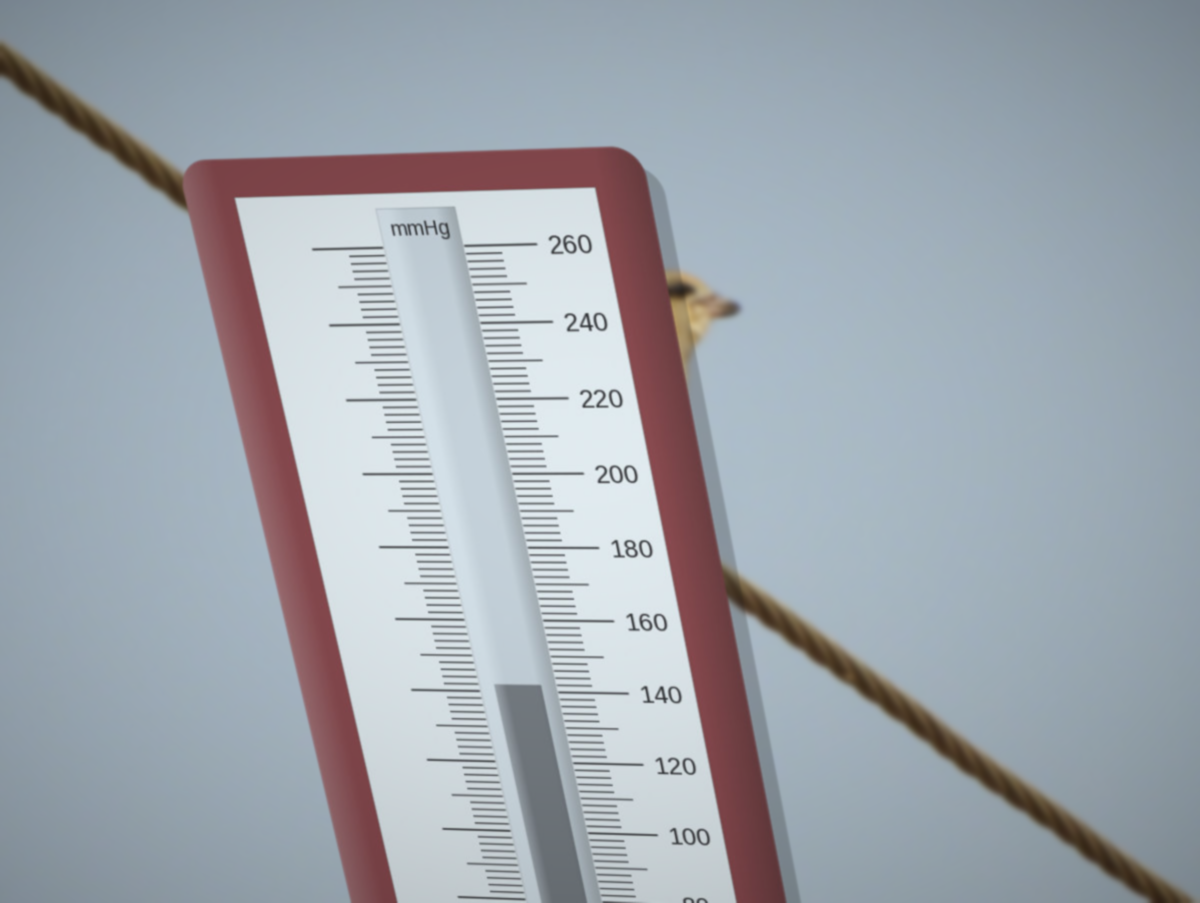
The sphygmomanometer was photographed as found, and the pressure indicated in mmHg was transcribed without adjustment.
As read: 142 mmHg
